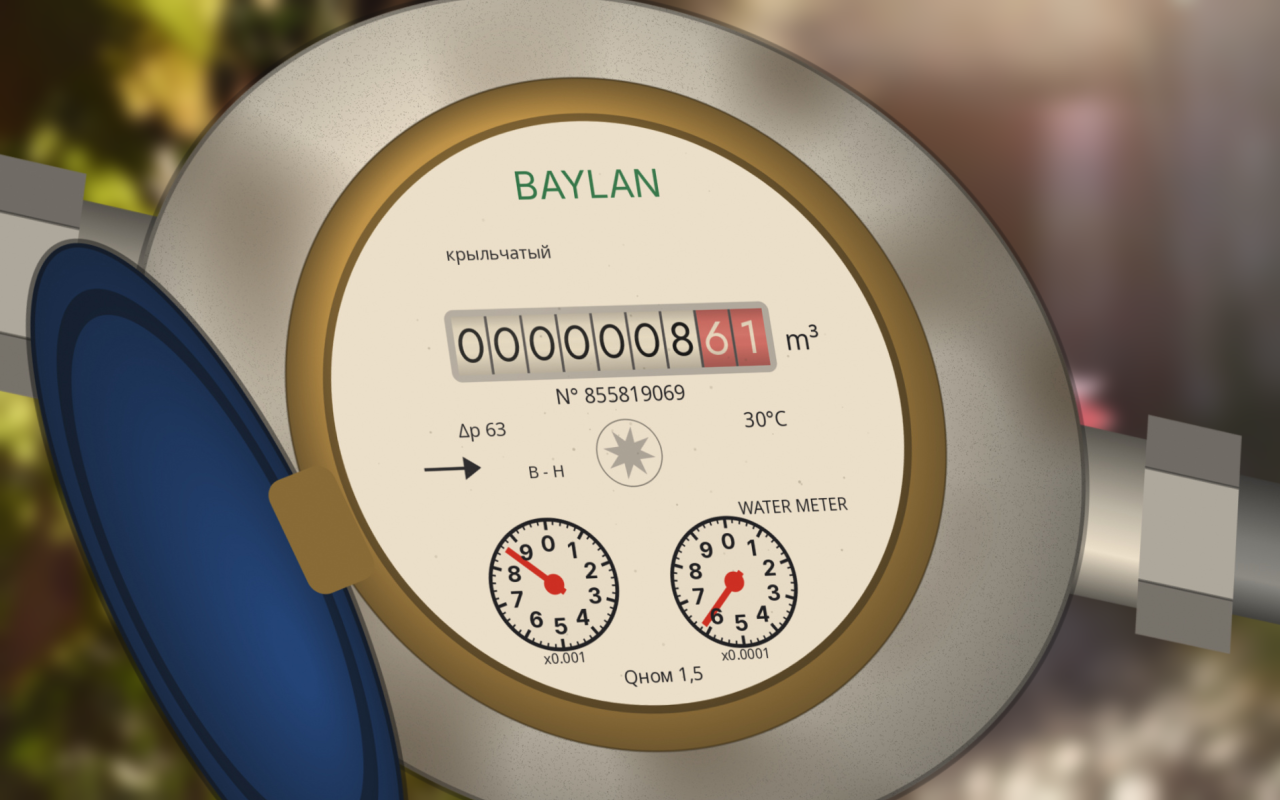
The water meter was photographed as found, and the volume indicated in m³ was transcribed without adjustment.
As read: 8.6186 m³
